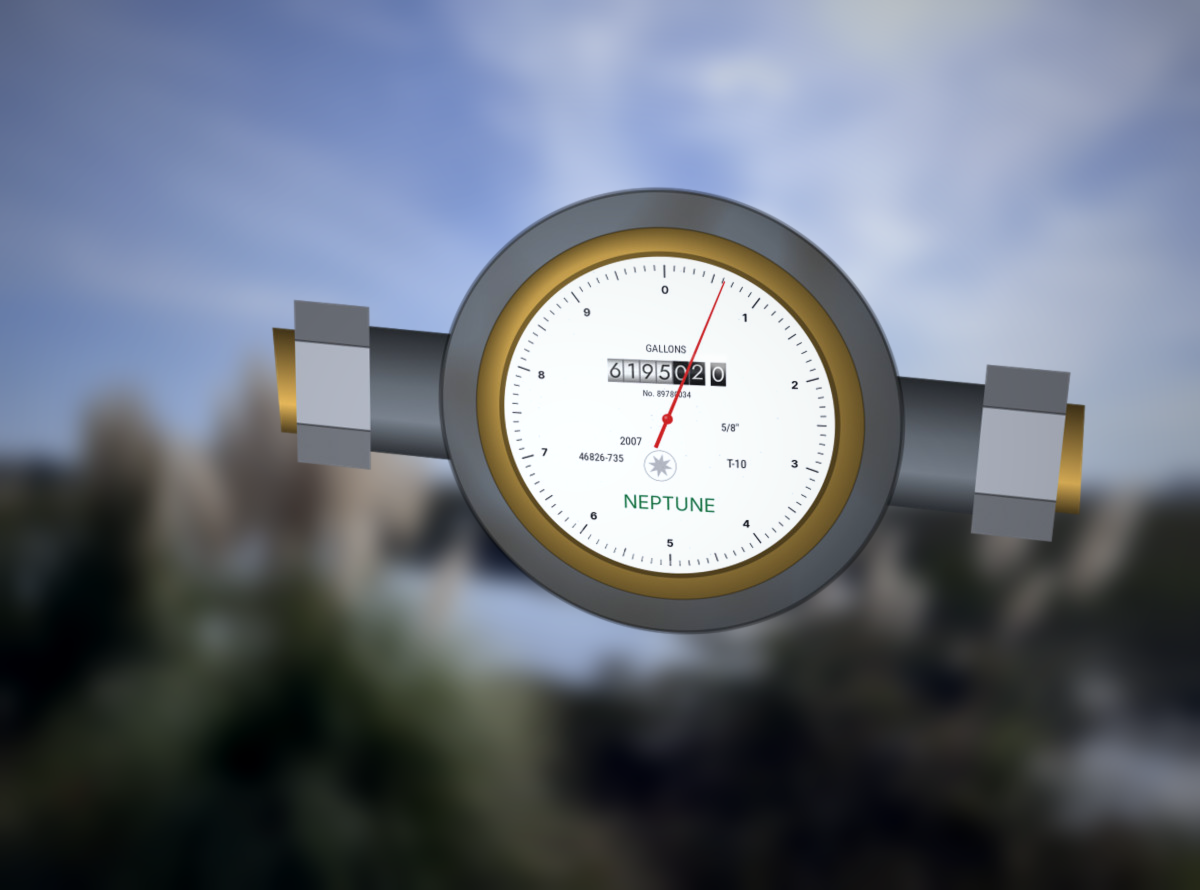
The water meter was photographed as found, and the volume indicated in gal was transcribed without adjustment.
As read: 6195020.6 gal
